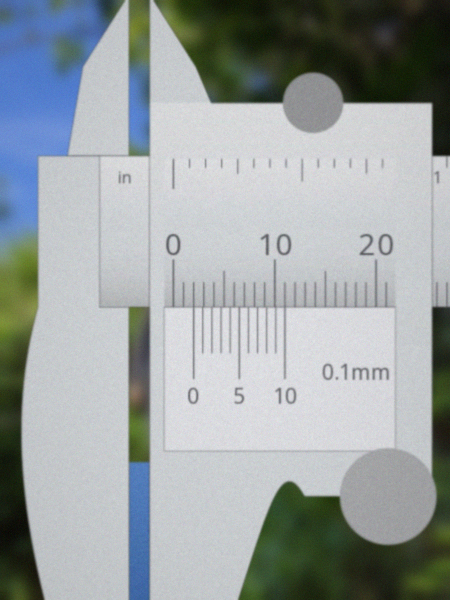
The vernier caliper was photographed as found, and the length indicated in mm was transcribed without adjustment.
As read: 2.0 mm
